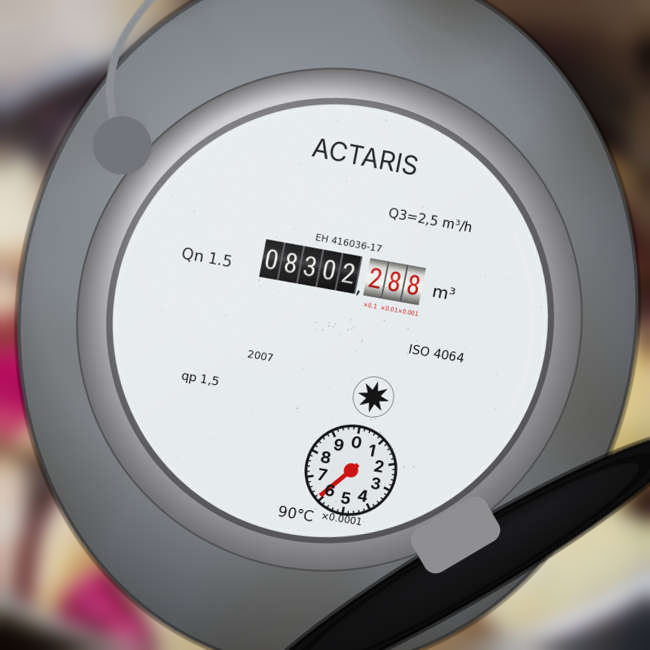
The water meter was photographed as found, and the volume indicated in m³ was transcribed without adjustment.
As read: 8302.2886 m³
